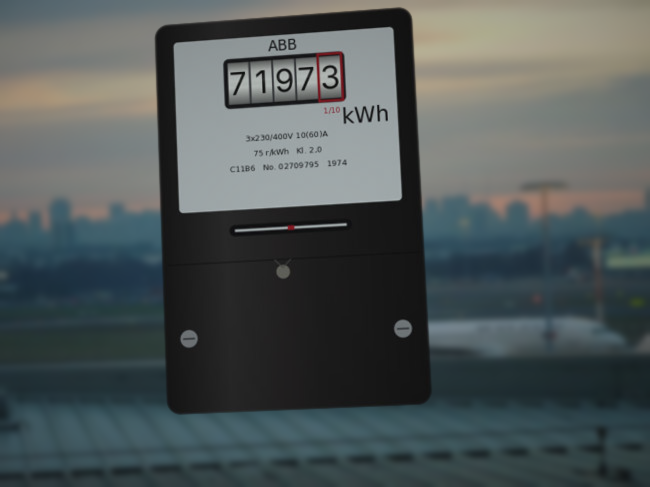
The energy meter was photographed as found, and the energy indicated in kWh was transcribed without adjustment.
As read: 7197.3 kWh
